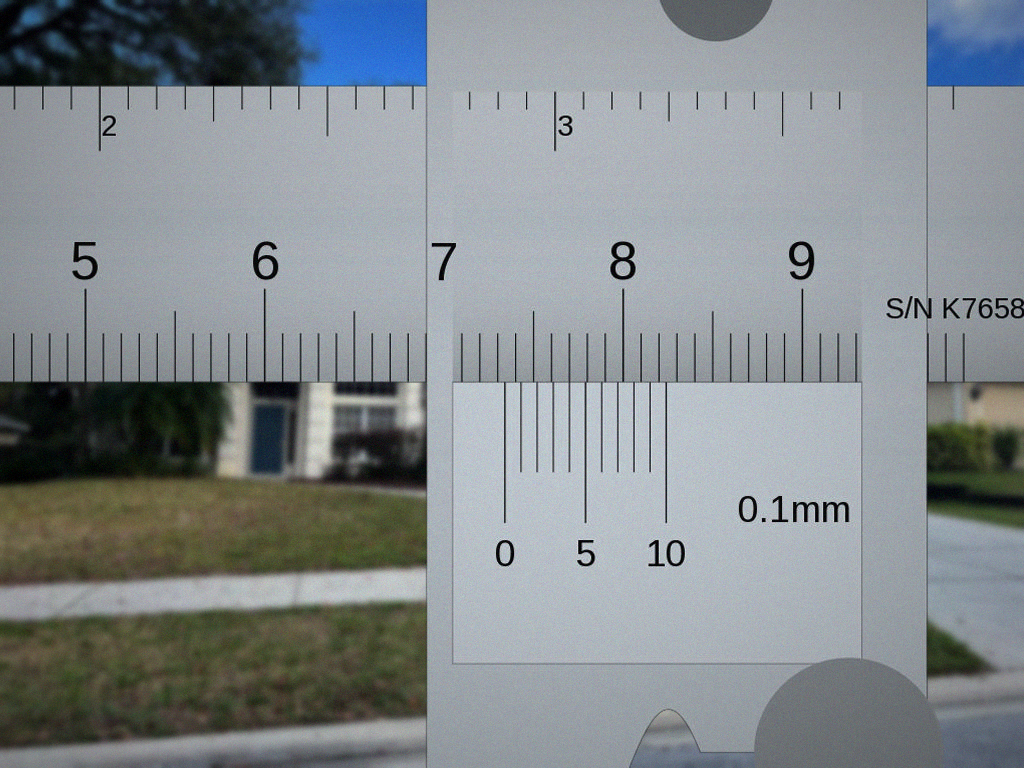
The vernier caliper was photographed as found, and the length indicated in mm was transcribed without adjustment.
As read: 73.4 mm
